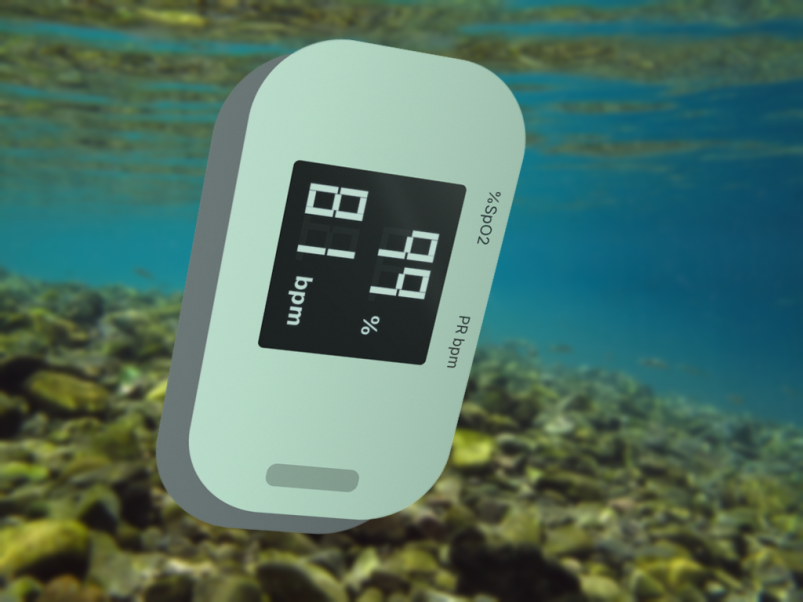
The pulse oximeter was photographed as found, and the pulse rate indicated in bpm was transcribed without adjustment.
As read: 81 bpm
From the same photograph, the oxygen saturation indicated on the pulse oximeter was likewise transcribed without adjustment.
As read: 99 %
